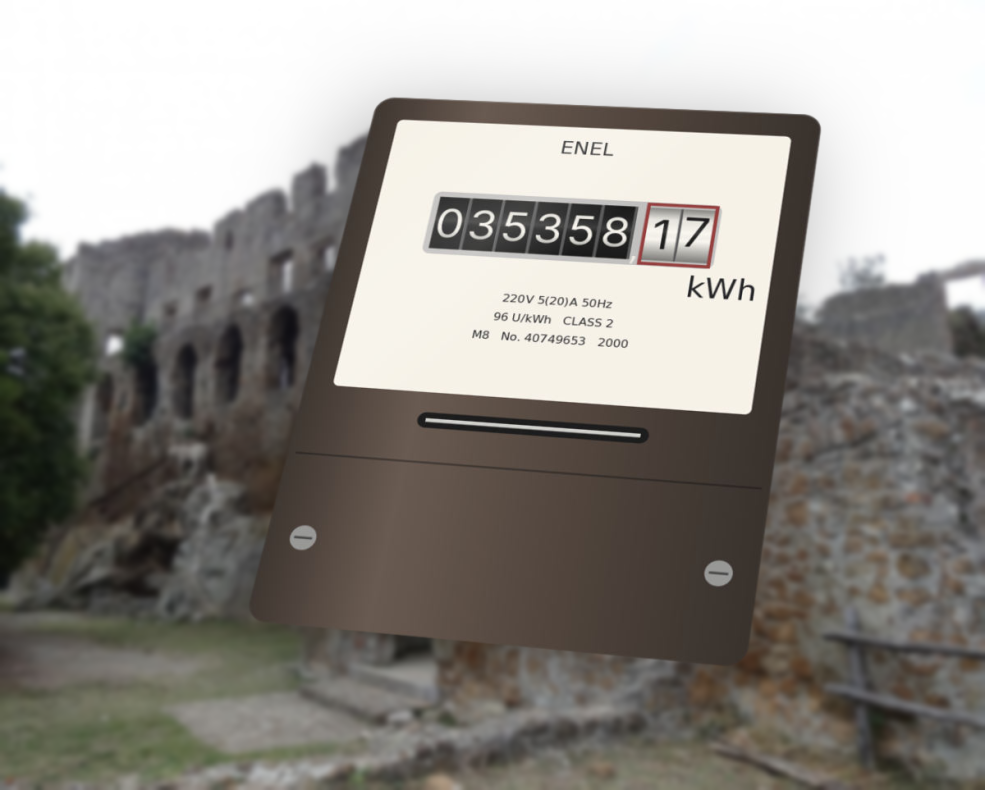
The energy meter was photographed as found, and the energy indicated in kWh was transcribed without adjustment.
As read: 35358.17 kWh
